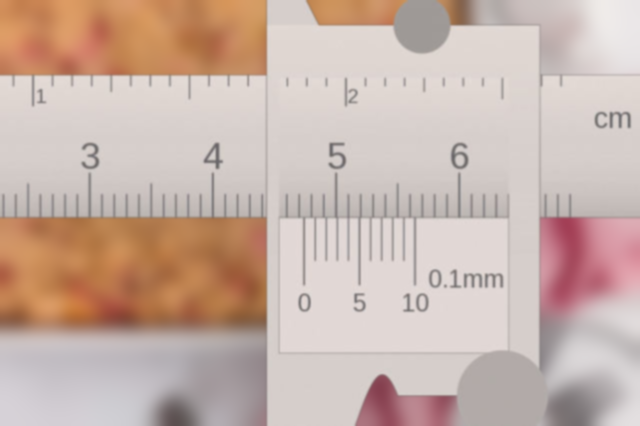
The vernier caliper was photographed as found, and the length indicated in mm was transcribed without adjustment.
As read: 47.4 mm
